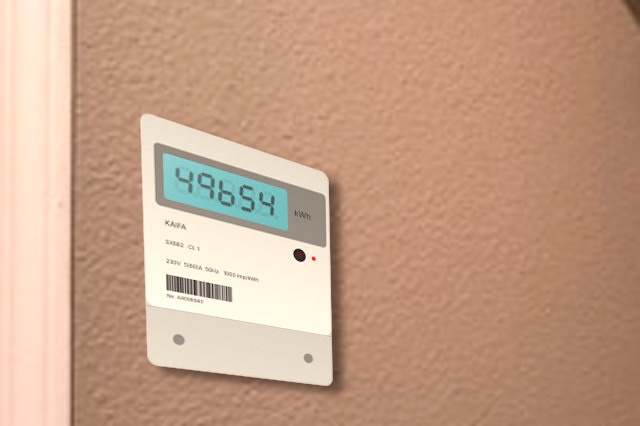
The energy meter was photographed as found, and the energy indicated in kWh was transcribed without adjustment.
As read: 49654 kWh
